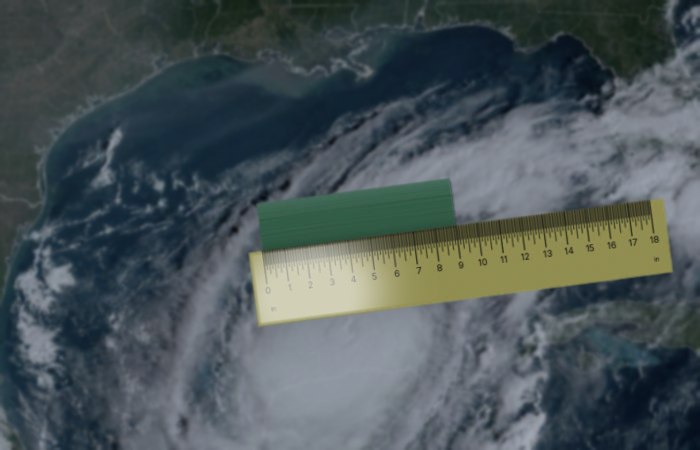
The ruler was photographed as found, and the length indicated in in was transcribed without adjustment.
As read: 9 in
